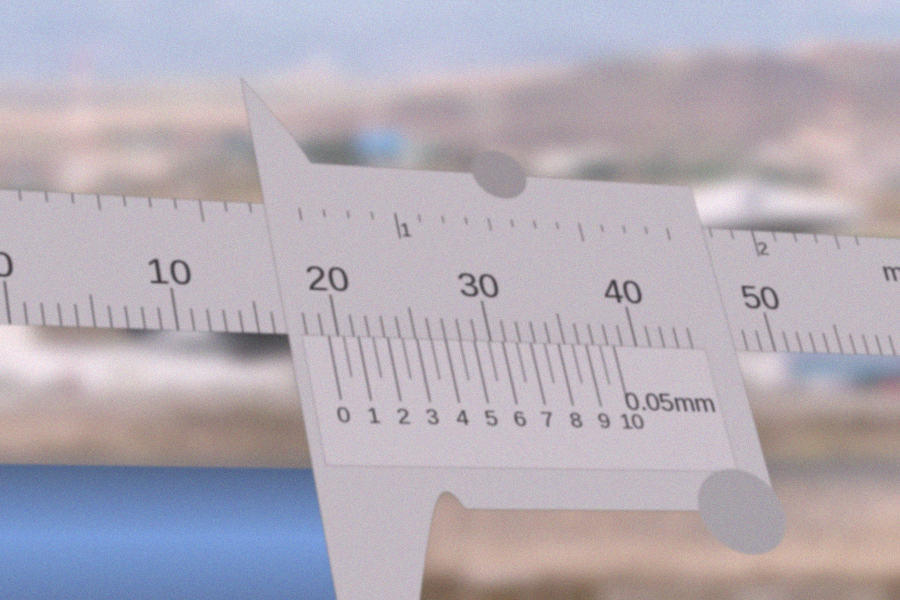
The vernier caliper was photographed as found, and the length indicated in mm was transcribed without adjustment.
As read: 19.4 mm
